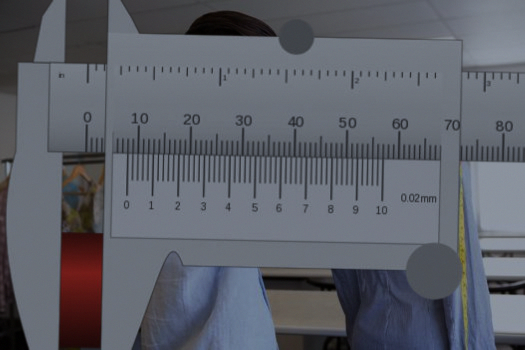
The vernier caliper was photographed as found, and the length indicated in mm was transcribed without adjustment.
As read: 8.0 mm
